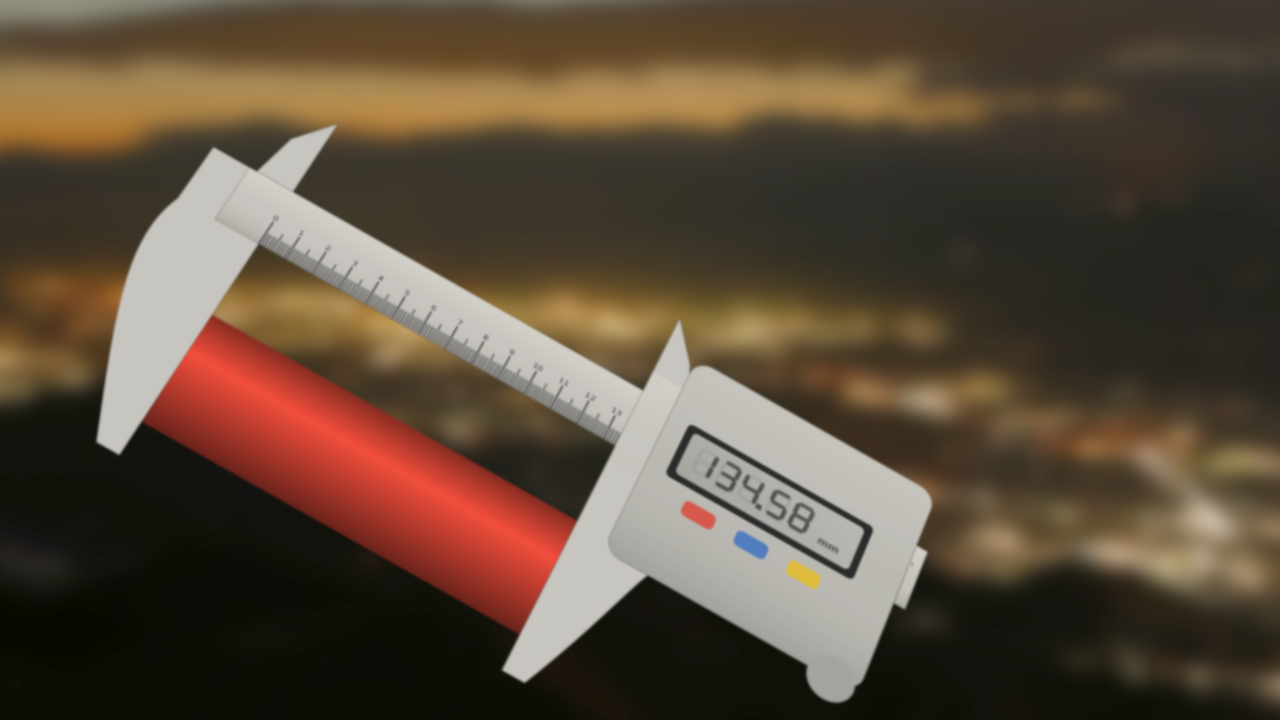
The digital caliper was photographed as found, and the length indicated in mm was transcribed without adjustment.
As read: 134.58 mm
